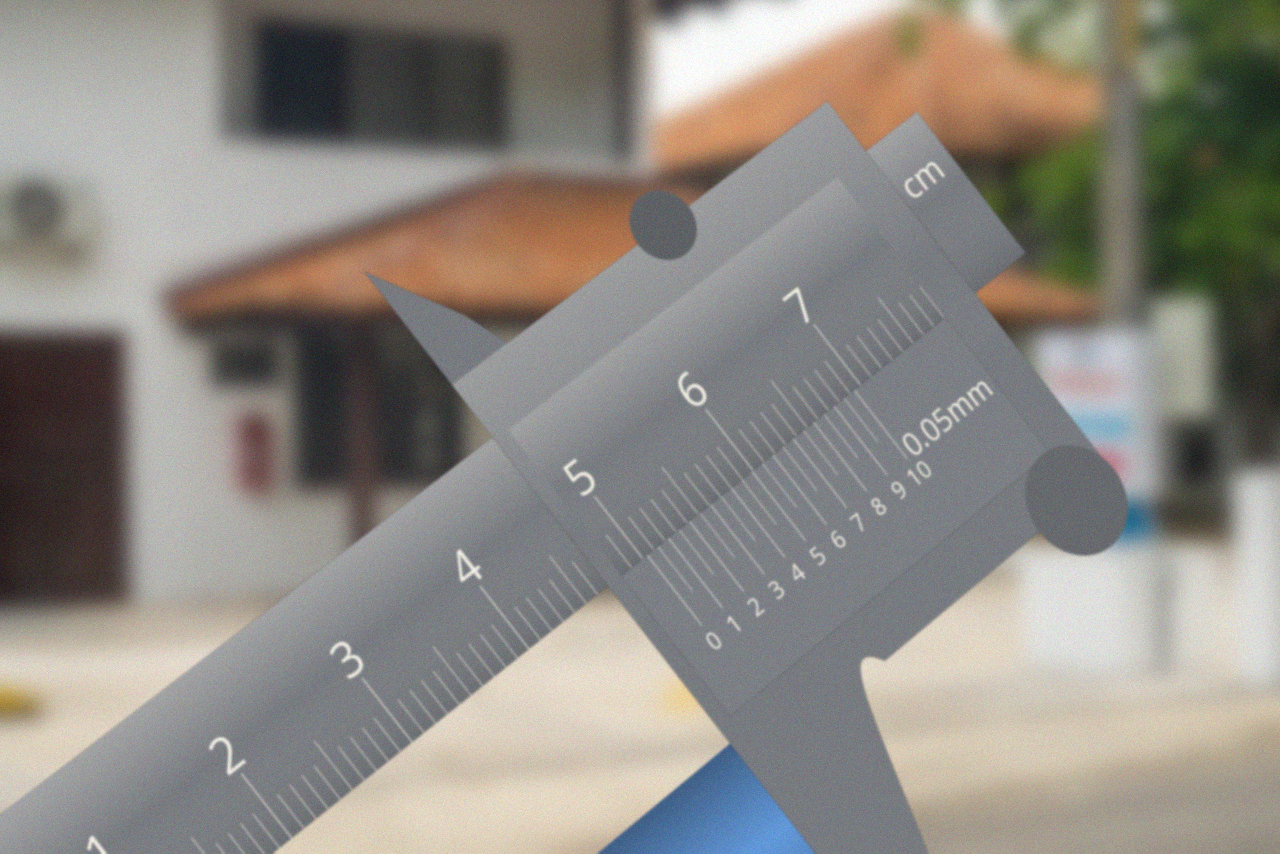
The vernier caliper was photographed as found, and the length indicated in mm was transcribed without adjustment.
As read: 50.4 mm
